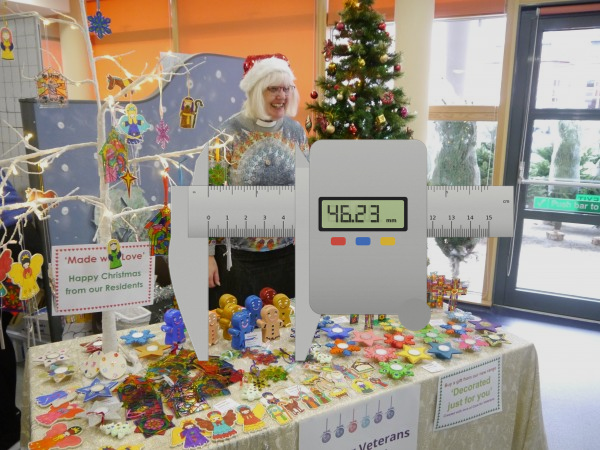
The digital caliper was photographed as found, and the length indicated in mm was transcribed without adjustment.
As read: 46.23 mm
